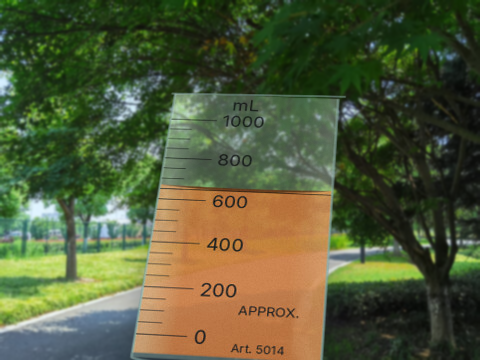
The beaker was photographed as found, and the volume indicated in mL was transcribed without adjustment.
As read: 650 mL
